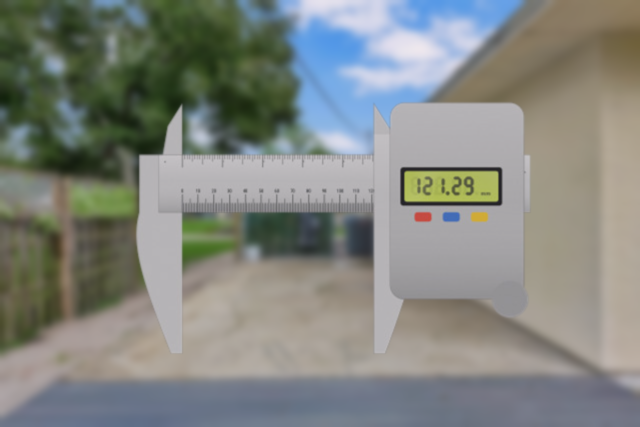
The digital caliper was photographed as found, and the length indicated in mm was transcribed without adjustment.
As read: 121.29 mm
